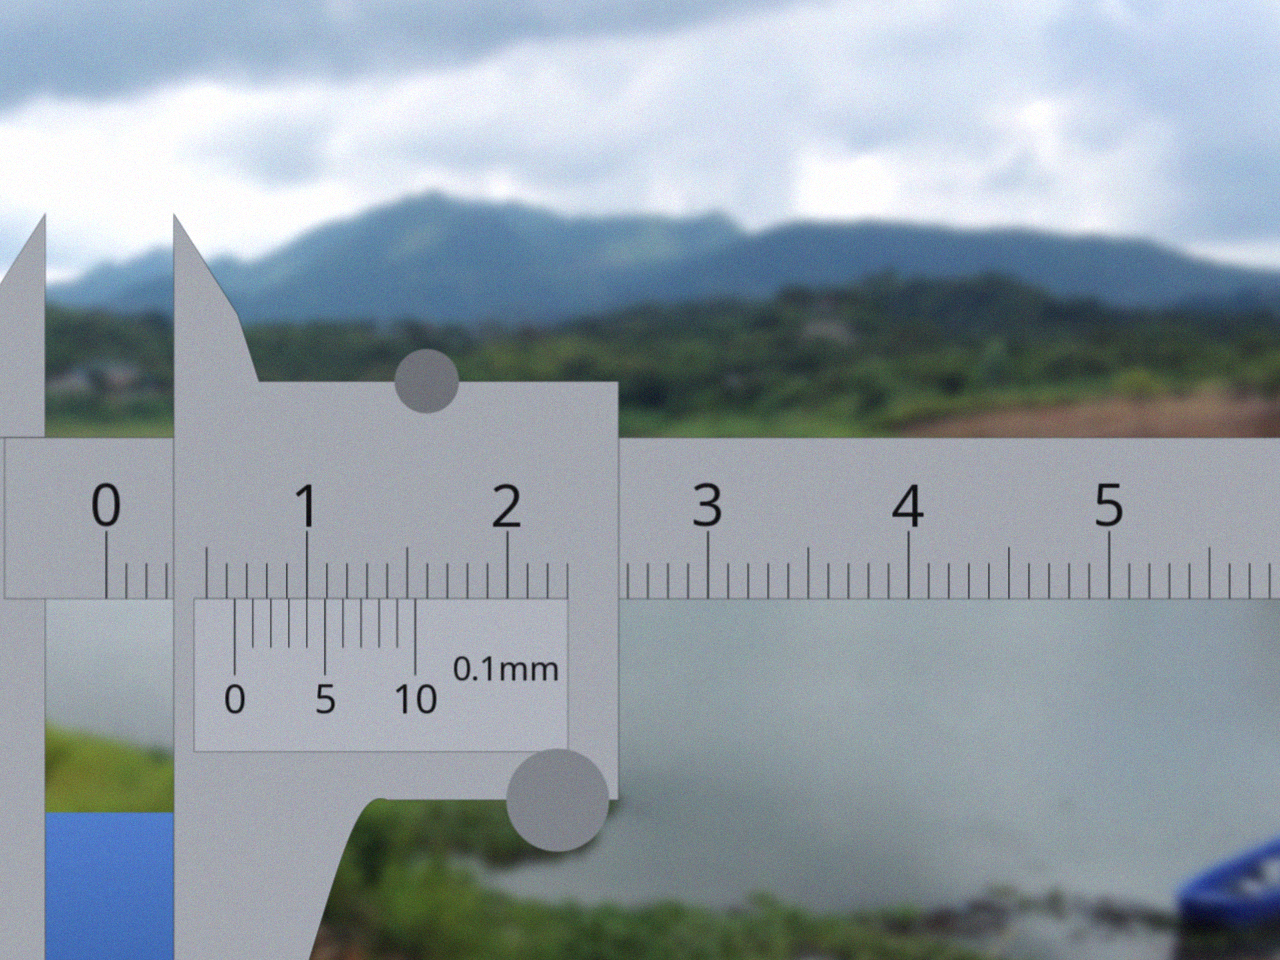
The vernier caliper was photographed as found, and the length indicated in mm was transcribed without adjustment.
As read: 6.4 mm
